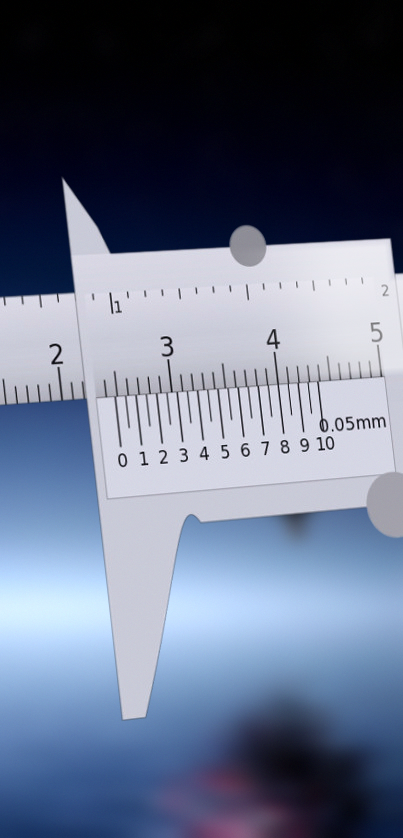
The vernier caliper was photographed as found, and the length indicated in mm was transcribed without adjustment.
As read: 24.8 mm
